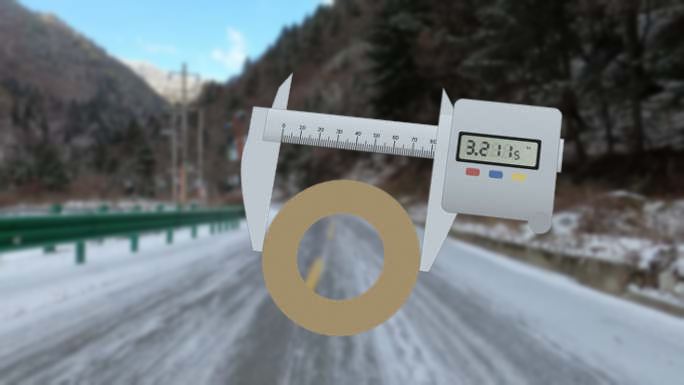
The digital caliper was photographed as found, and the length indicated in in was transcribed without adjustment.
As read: 3.2115 in
